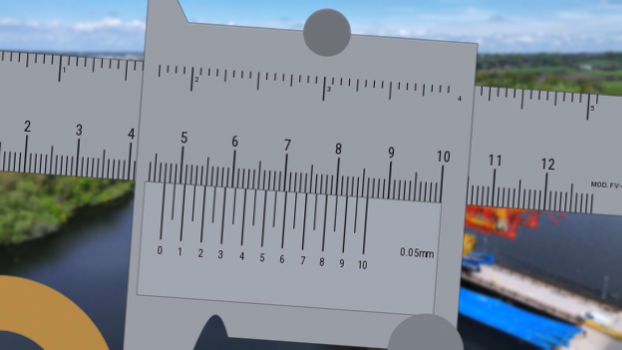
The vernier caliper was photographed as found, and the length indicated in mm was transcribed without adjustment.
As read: 47.0 mm
